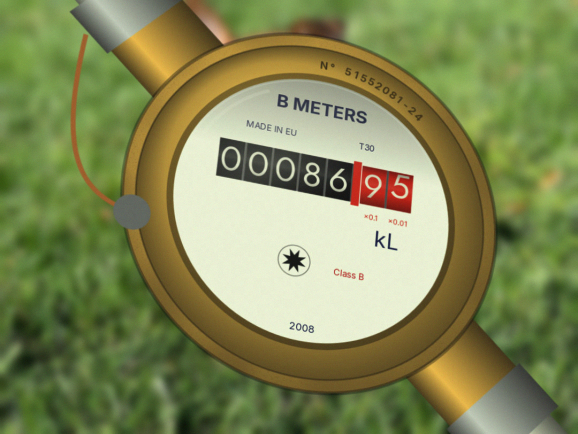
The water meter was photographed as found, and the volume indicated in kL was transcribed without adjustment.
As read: 86.95 kL
